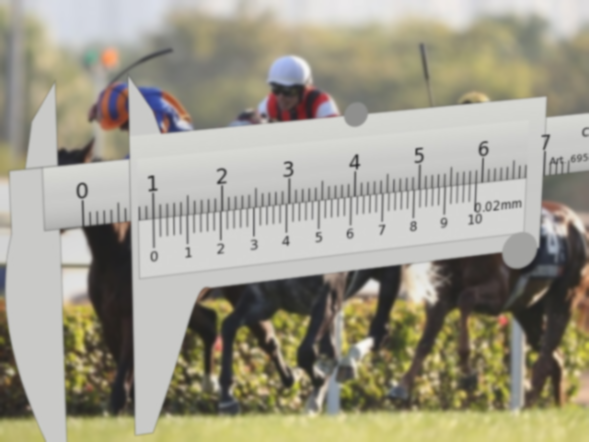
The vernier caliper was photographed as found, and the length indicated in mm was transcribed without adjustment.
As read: 10.0 mm
